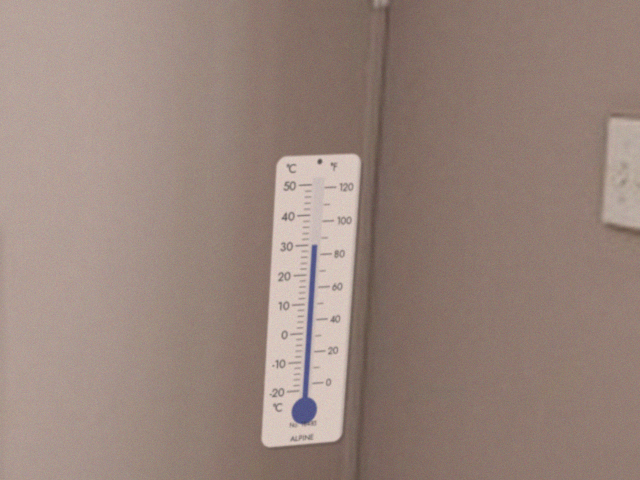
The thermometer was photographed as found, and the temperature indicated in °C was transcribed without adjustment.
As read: 30 °C
